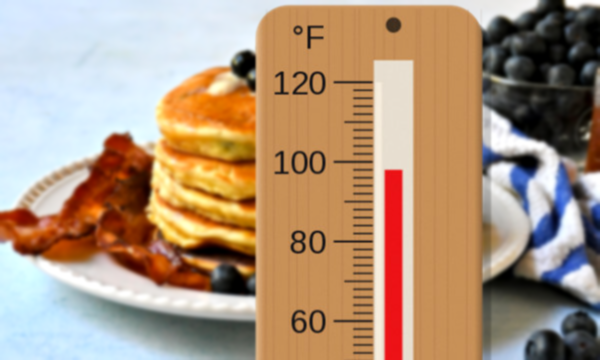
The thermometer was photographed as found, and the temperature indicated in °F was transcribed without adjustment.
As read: 98 °F
